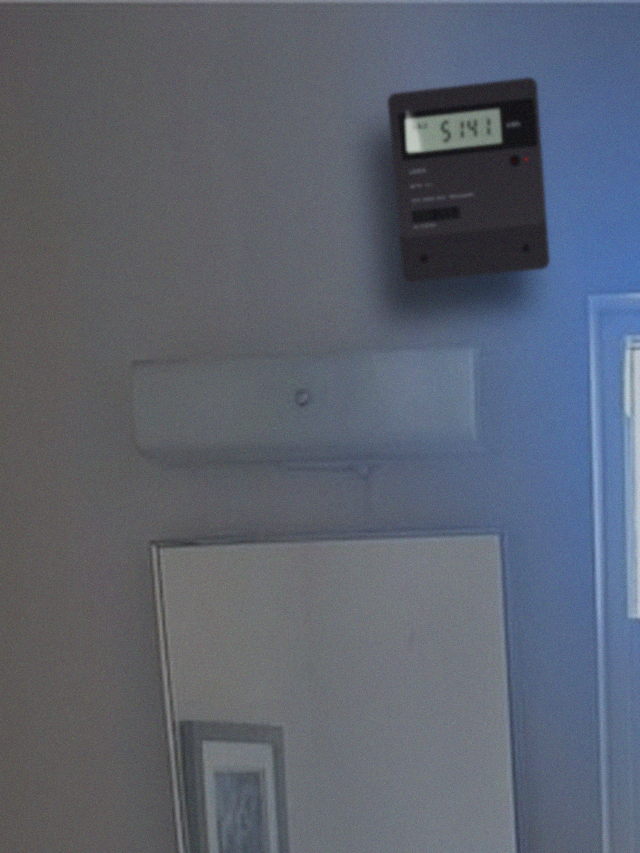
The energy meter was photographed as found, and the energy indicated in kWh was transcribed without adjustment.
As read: 5141 kWh
